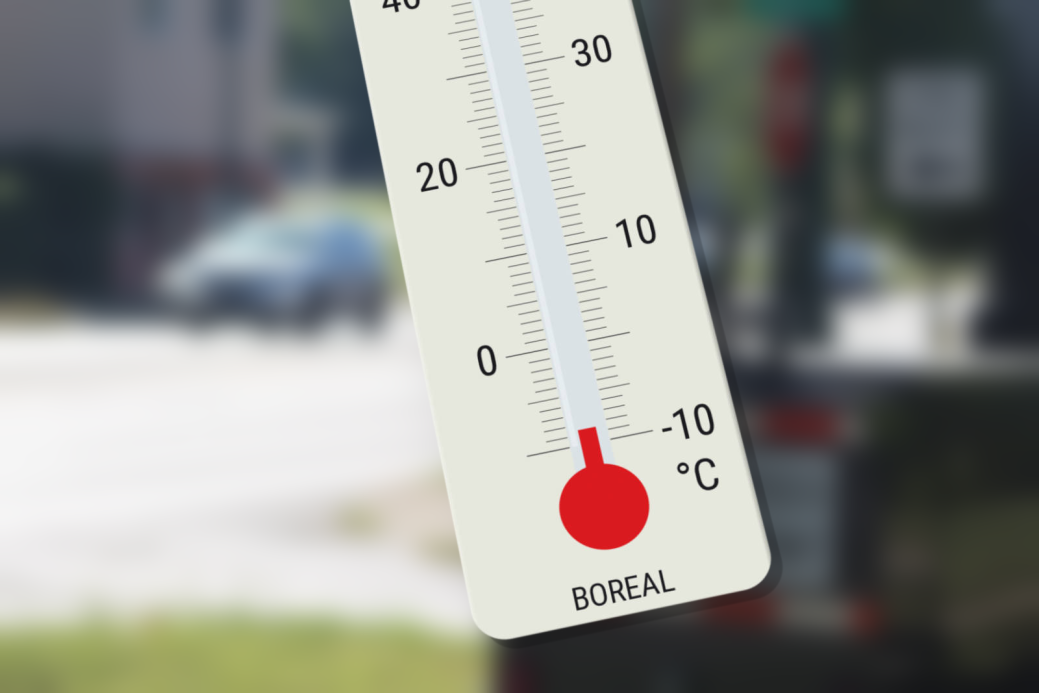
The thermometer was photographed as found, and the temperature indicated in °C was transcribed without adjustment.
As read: -8.5 °C
